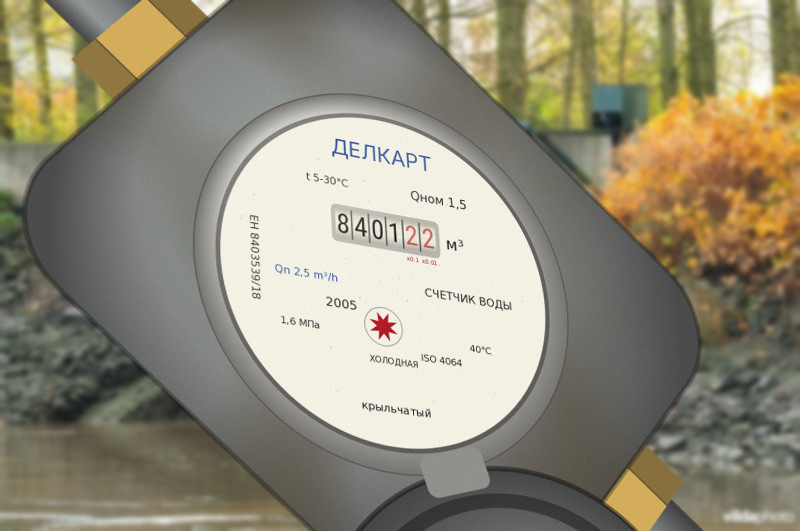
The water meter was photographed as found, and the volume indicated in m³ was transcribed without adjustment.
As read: 8401.22 m³
